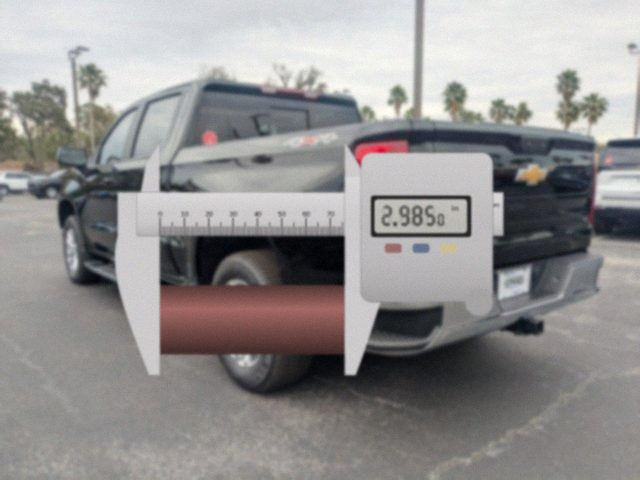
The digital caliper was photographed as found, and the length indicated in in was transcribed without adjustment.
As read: 2.9850 in
